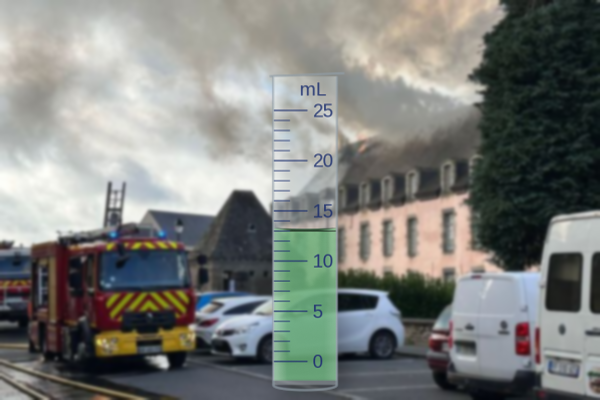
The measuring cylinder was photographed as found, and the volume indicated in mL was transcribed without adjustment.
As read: 13 mL
